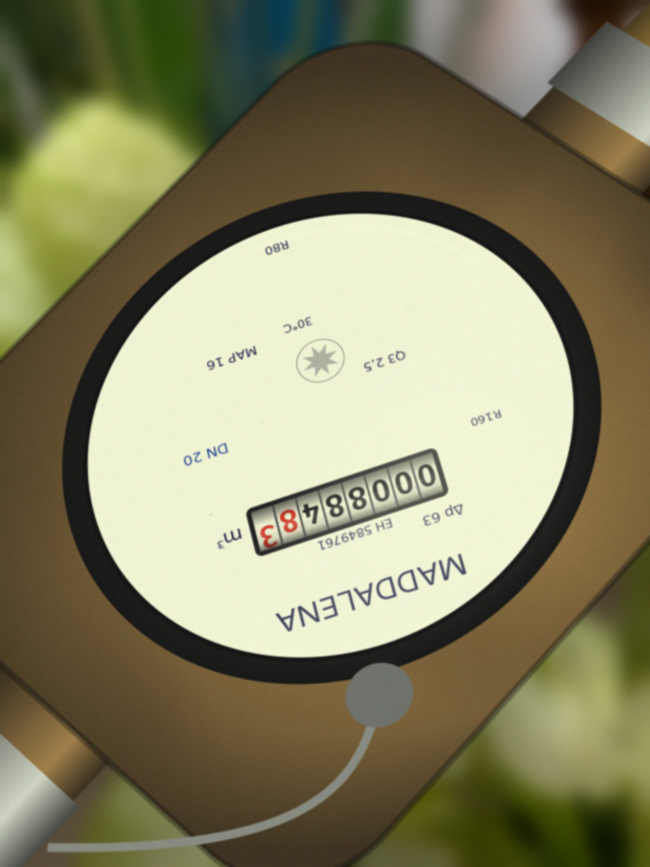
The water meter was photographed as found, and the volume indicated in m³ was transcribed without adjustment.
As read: 884.83 m³
